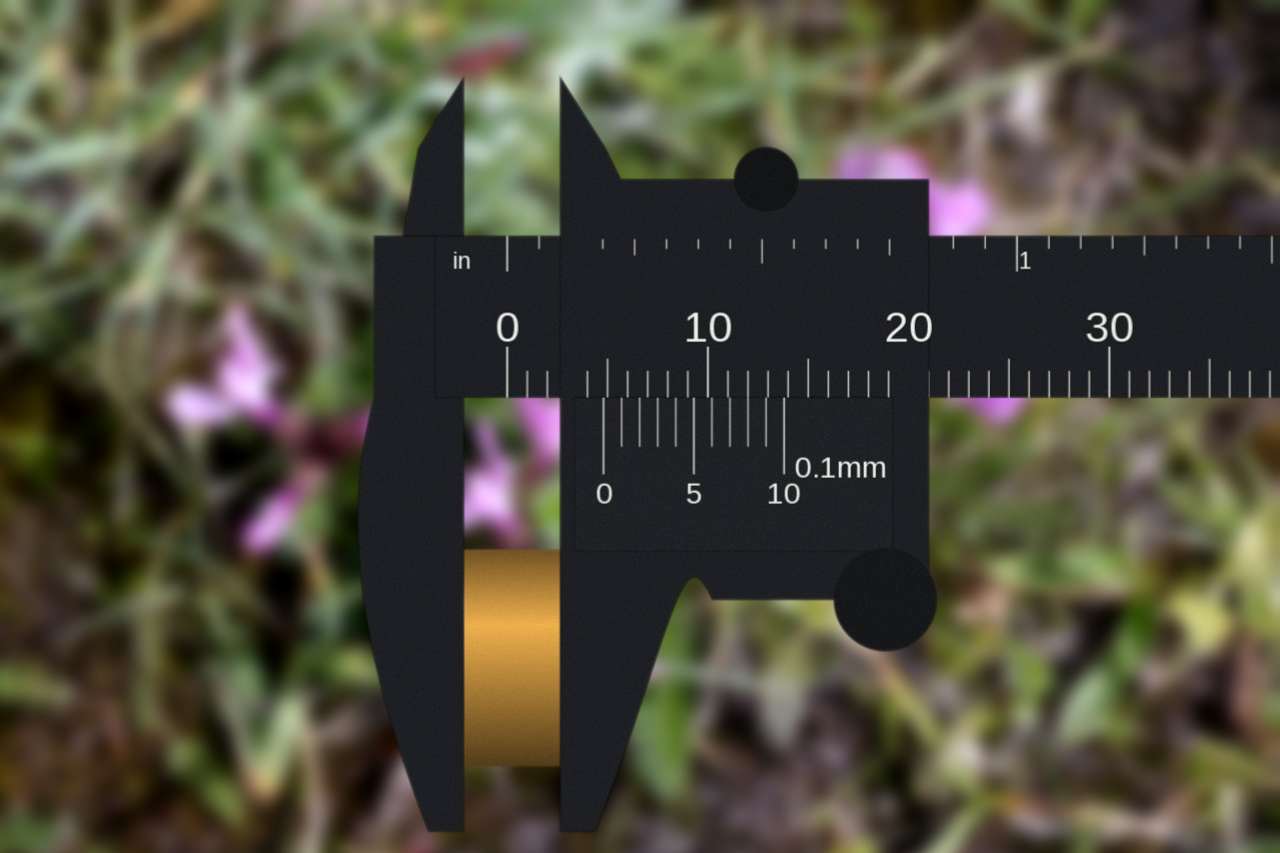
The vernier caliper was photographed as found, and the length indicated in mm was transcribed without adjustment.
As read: 4.8 mm
